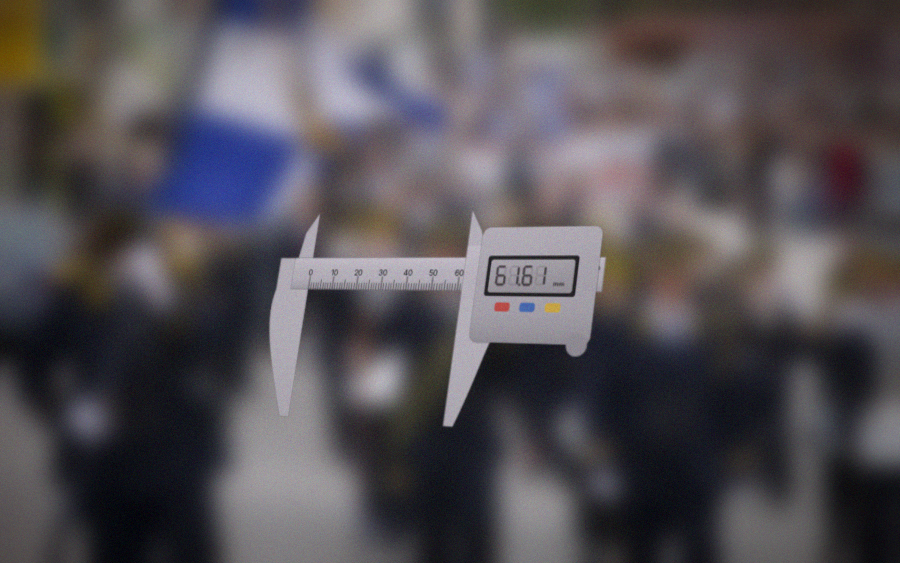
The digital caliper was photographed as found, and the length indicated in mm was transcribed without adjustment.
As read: 61.61 mm
